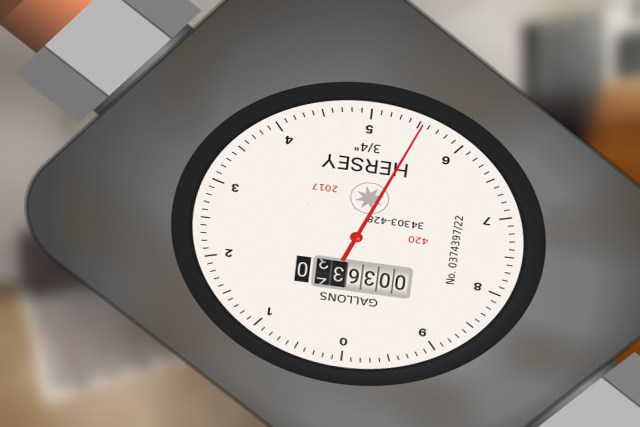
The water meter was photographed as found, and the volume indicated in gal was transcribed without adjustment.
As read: 36325.5 gal
